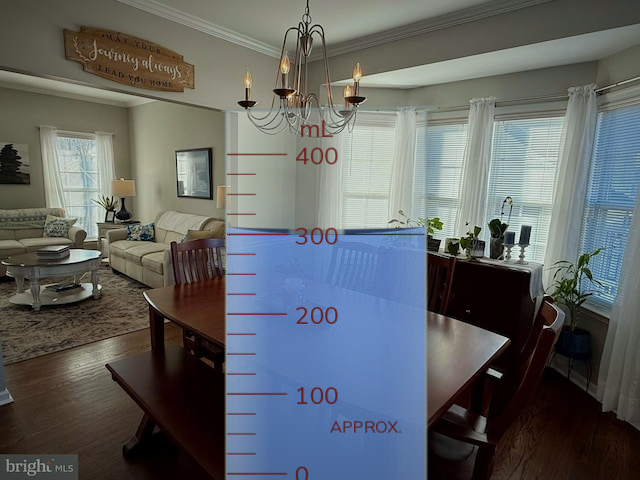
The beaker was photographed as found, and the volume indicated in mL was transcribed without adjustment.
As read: 300 mL
